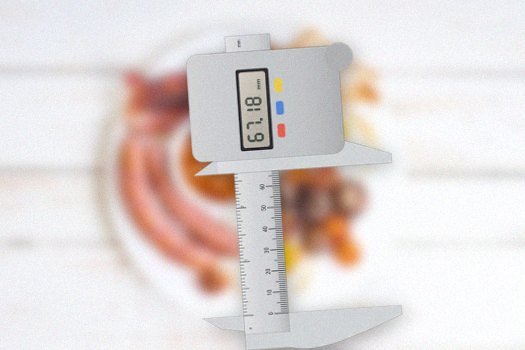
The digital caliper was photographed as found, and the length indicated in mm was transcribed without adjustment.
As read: 67.18 mm
